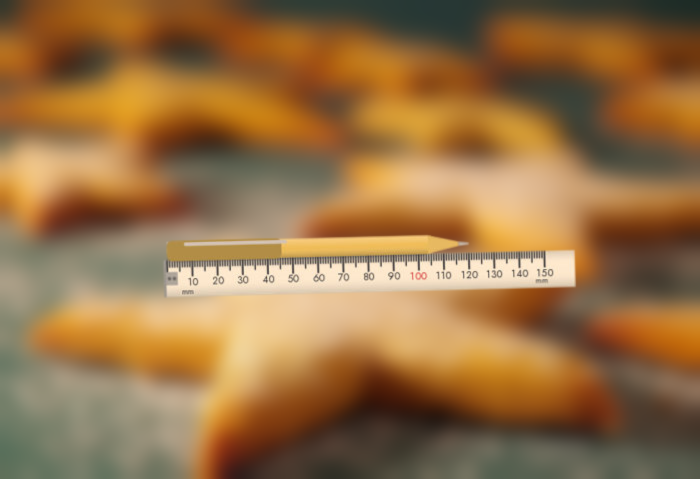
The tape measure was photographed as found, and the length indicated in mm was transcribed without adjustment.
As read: 120 mm
